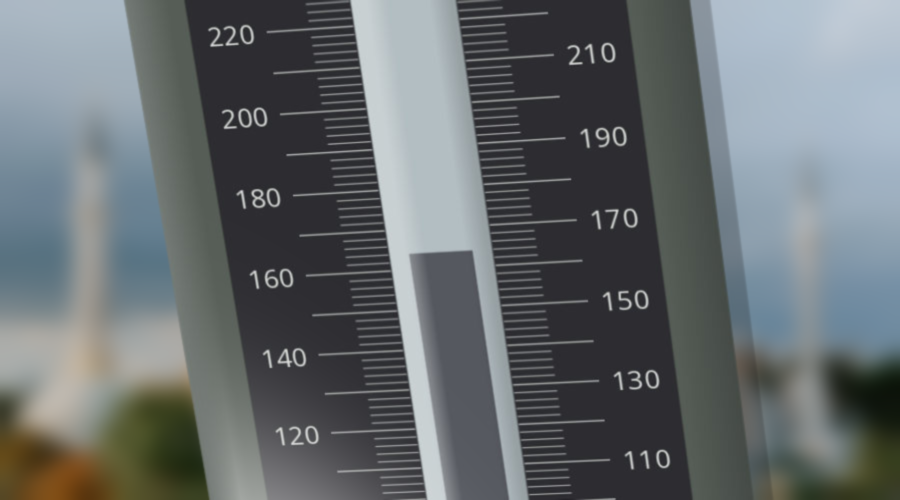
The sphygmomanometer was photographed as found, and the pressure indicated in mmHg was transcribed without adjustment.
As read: 164 mmHg
